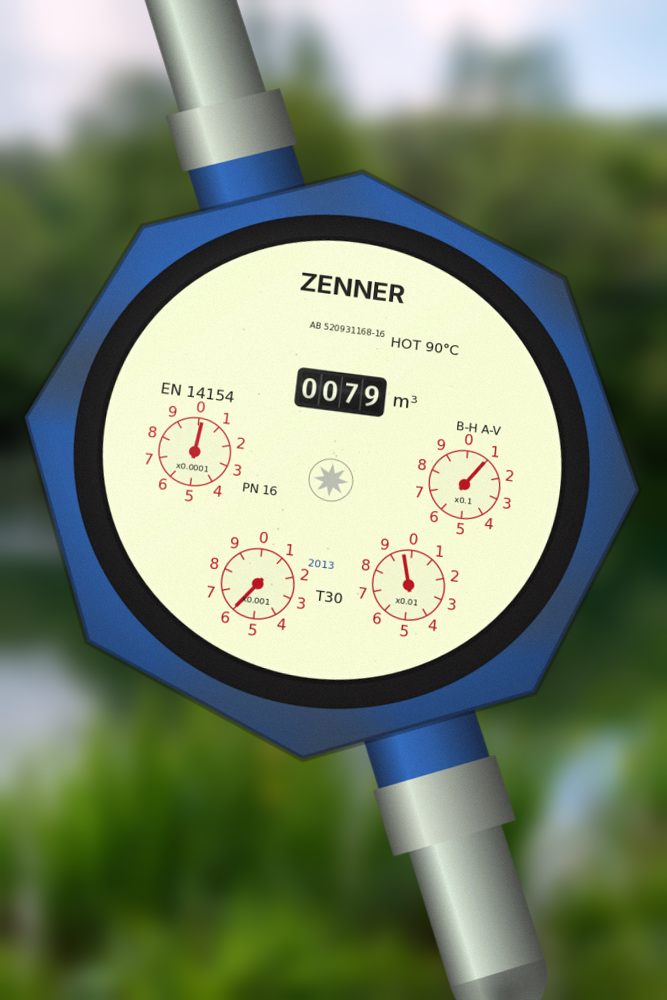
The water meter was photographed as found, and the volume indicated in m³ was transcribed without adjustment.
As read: 79.0960 m³
